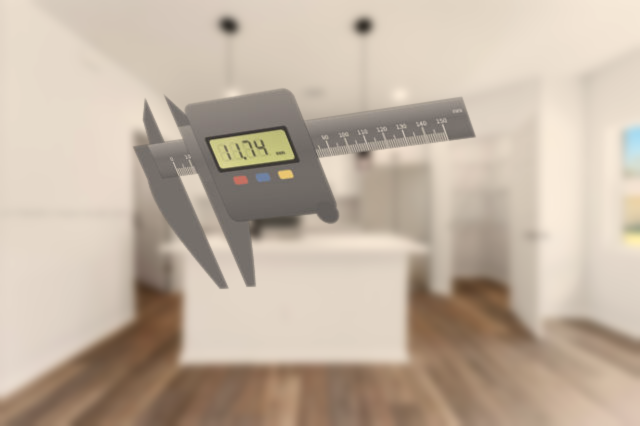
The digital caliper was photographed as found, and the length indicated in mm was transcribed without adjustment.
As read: 11.74 mm
